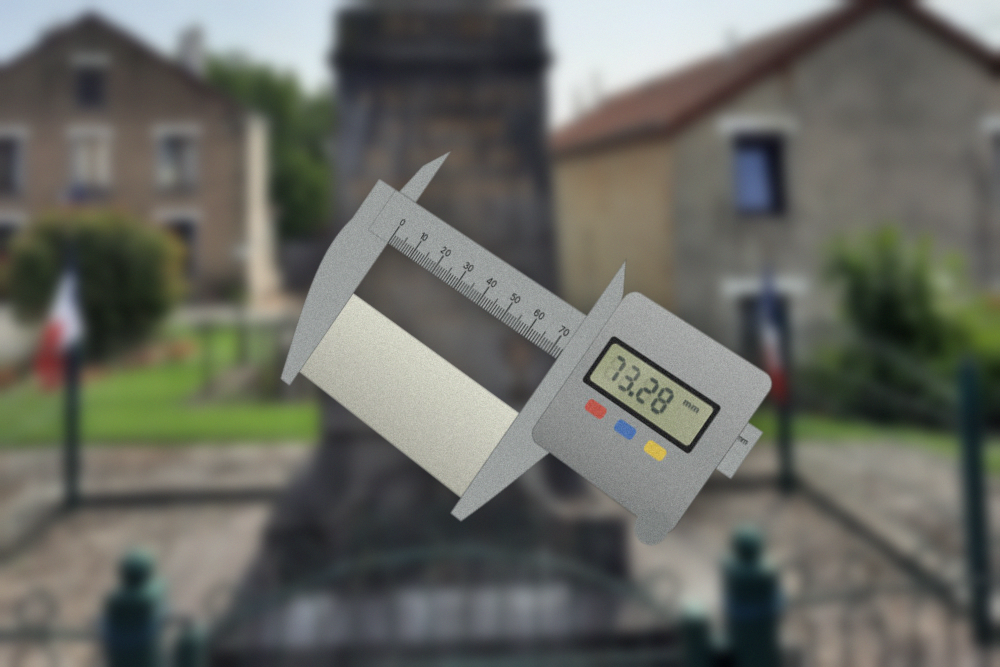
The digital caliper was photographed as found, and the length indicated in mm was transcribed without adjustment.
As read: 73.28 mm
